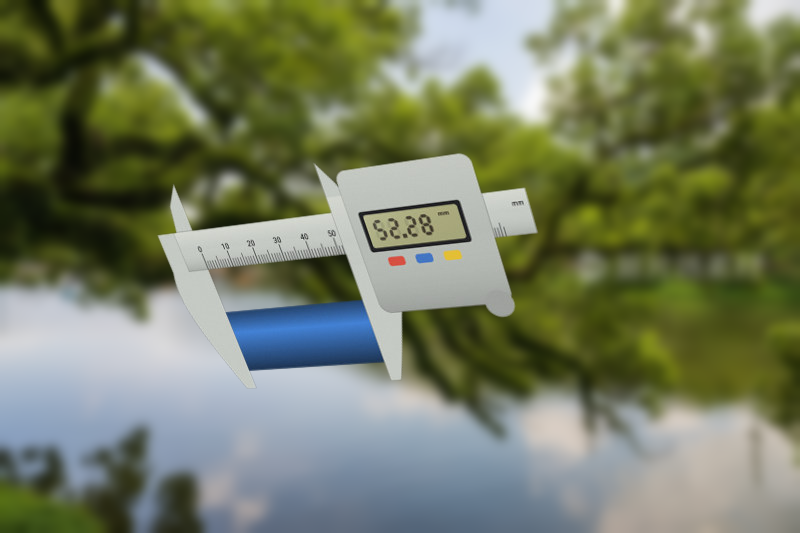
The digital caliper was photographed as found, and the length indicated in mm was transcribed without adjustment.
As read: 52.28 mm
